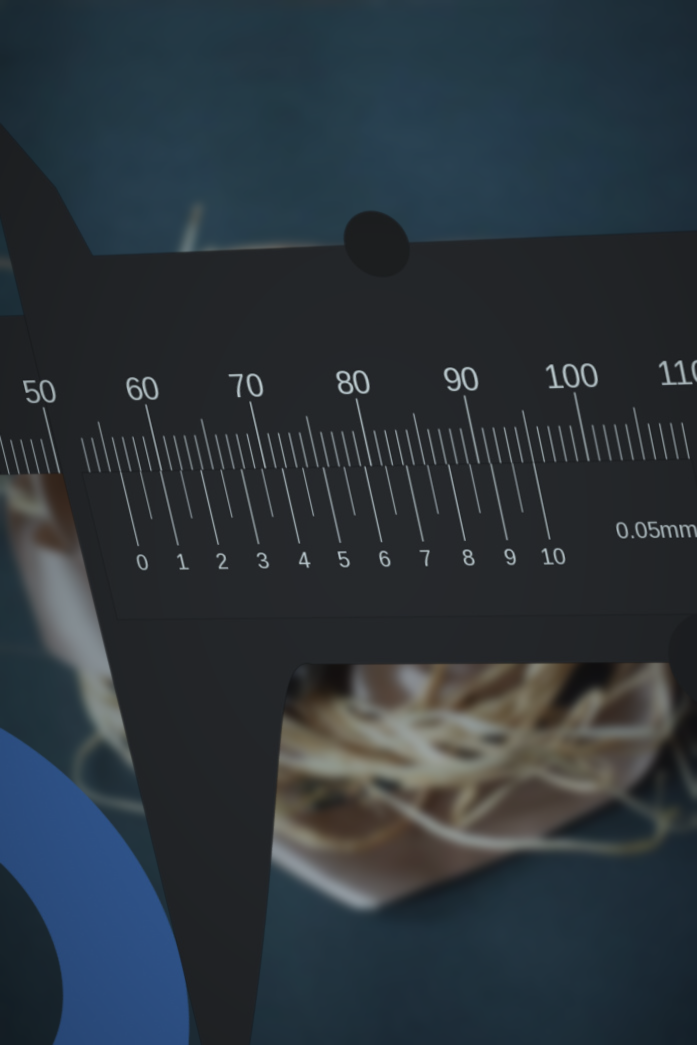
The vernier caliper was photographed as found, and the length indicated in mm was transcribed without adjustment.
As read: 56.0 mm
